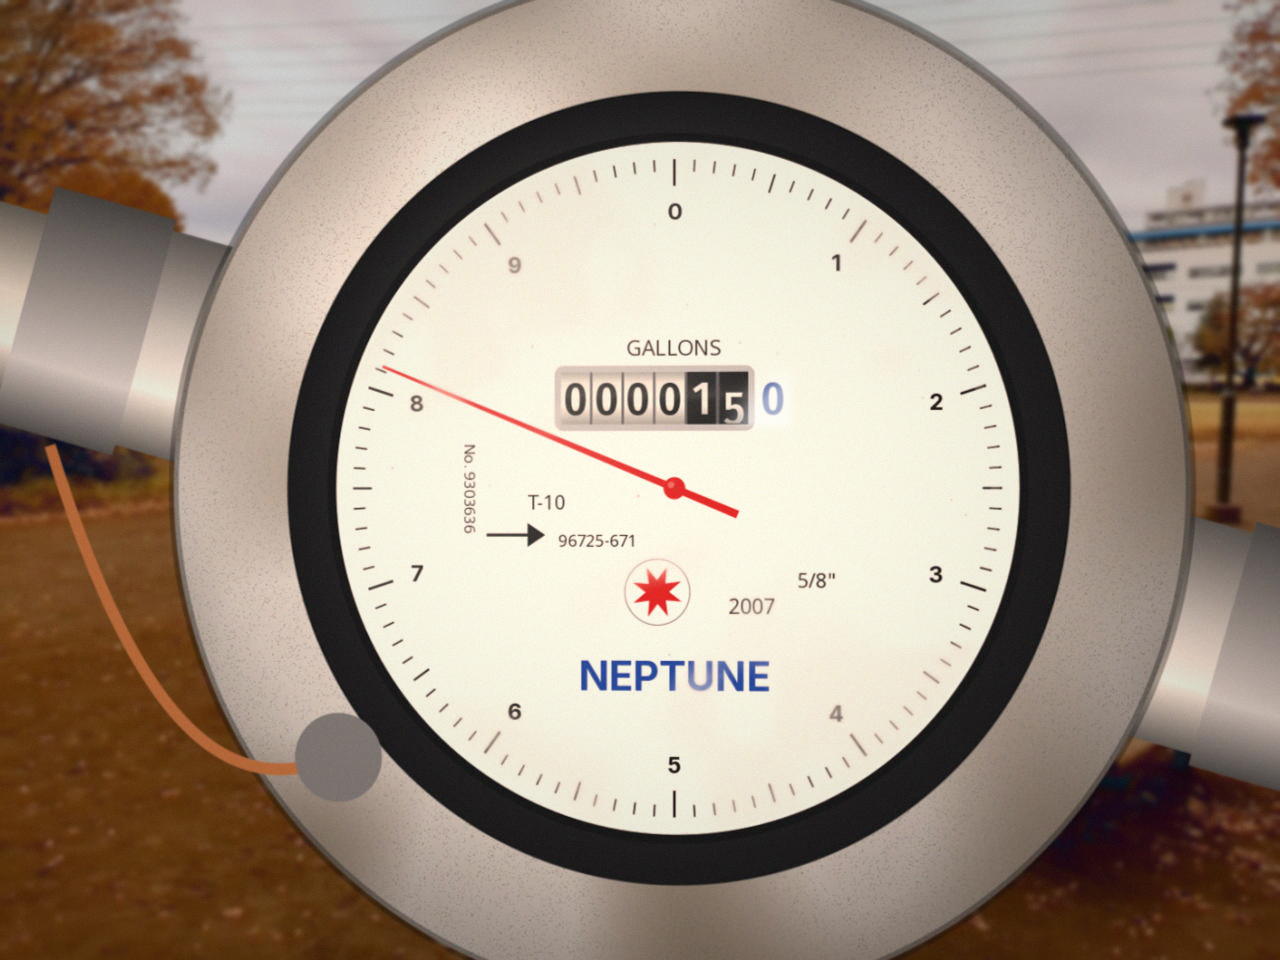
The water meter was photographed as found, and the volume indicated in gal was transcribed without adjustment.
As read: 148.1 gal
